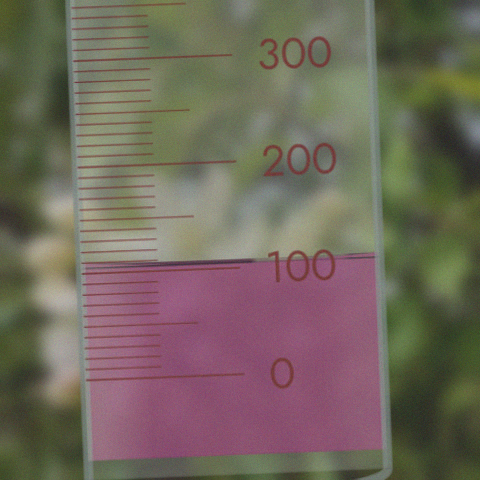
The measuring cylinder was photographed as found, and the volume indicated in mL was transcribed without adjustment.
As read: 105 mL
